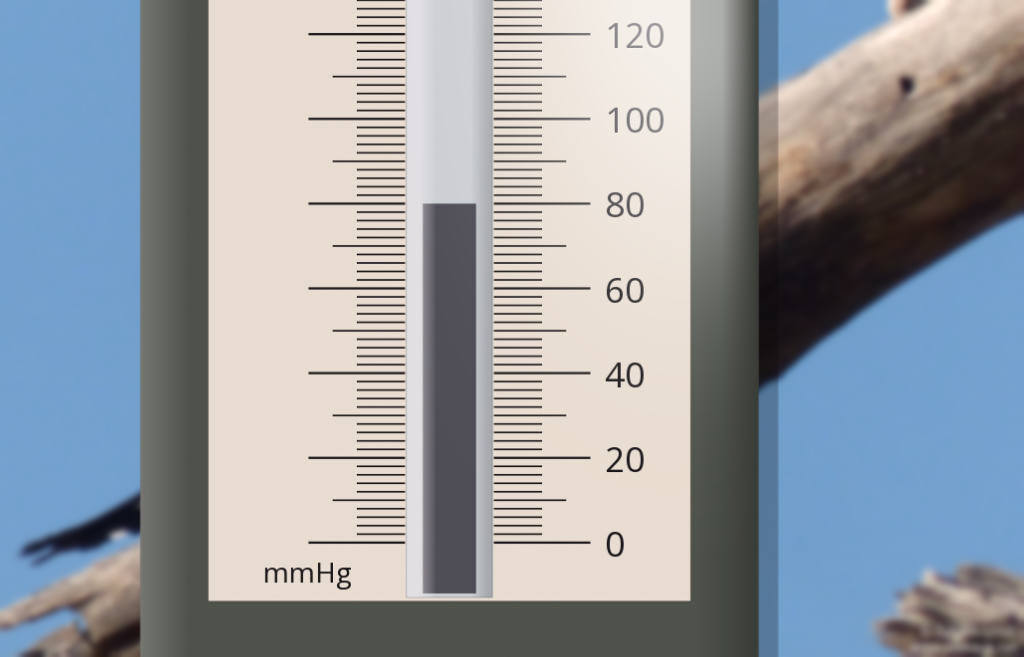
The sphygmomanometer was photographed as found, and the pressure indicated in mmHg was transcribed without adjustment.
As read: 80 mmHg
